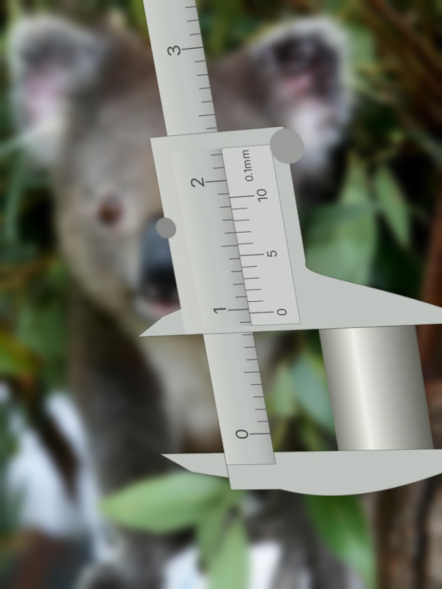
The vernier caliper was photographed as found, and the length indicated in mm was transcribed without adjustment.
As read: 9.7 mm
